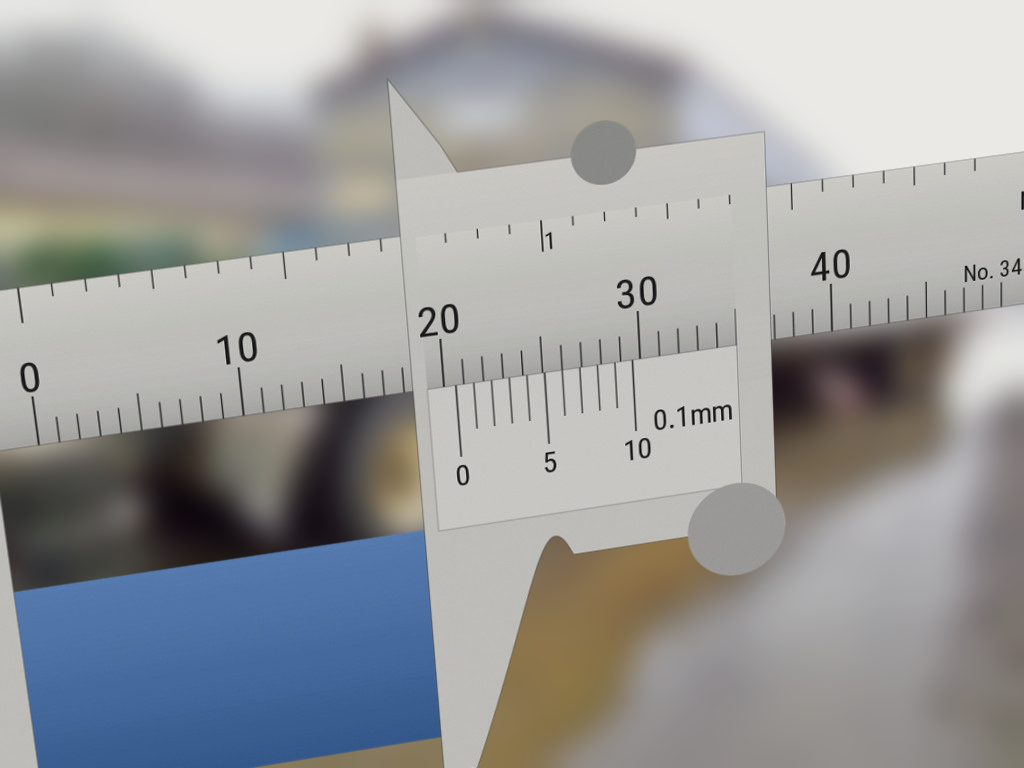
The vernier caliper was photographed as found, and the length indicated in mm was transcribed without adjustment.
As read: 20.6 mm
